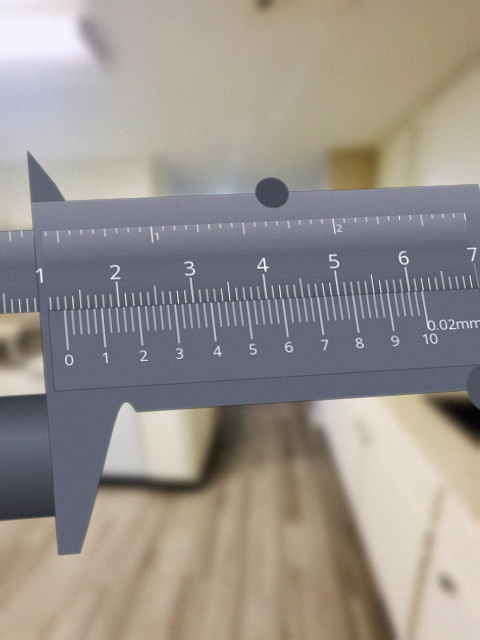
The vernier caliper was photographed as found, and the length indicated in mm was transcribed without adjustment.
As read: 12.8 mm
